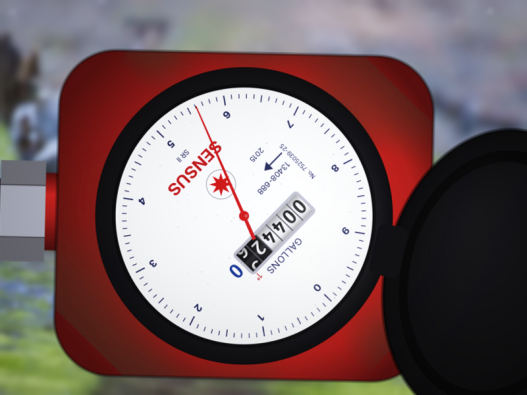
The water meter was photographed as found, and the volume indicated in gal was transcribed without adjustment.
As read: 44255.6 gal
